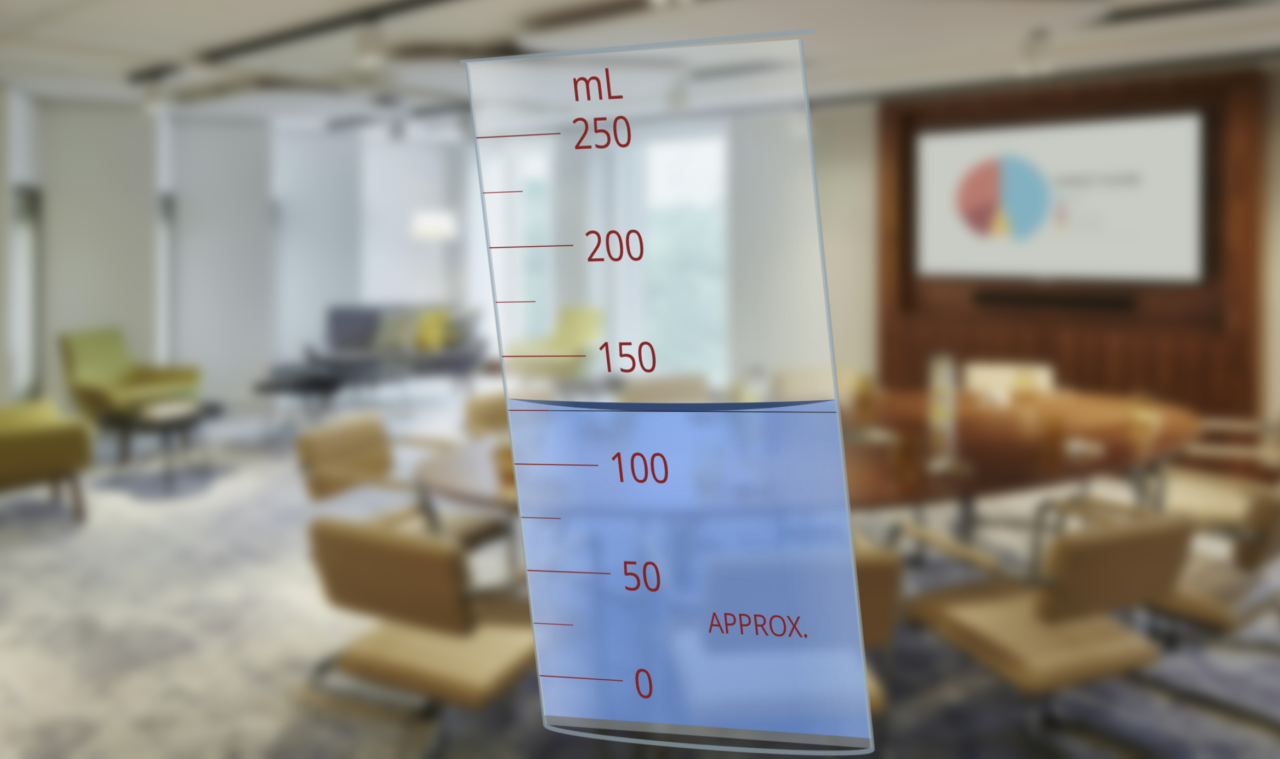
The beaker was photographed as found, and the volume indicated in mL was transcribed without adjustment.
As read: 125 mL
